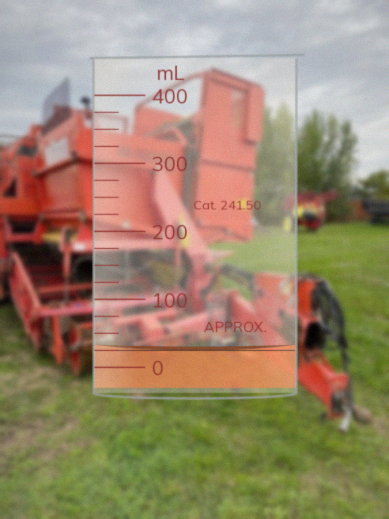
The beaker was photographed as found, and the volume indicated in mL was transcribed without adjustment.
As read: 25 mL
